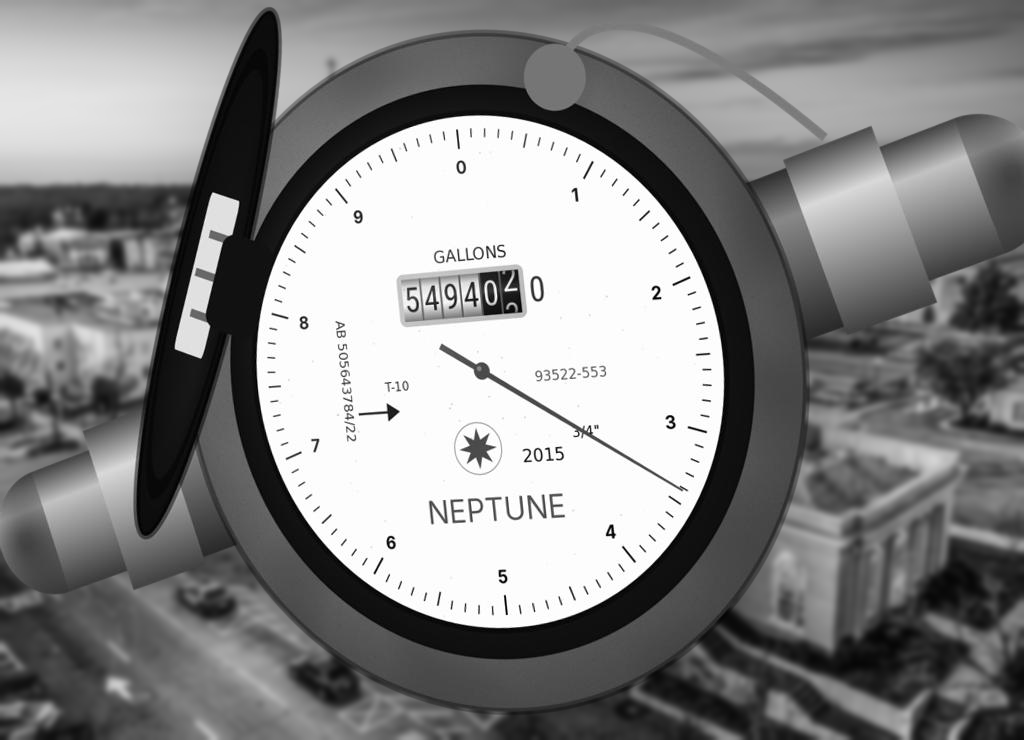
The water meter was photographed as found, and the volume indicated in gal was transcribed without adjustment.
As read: 5494023.4 gal
